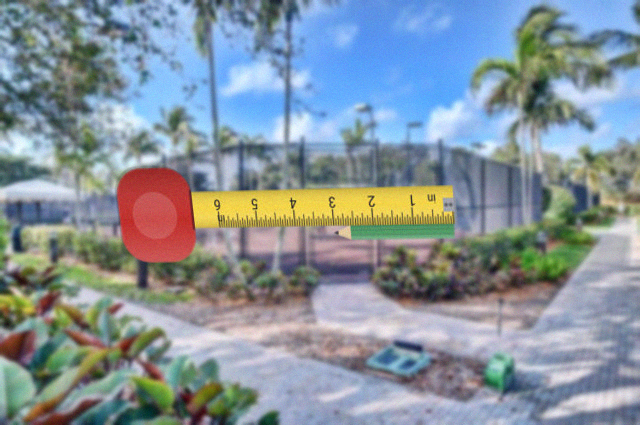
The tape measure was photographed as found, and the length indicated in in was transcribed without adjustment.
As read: 3 in
